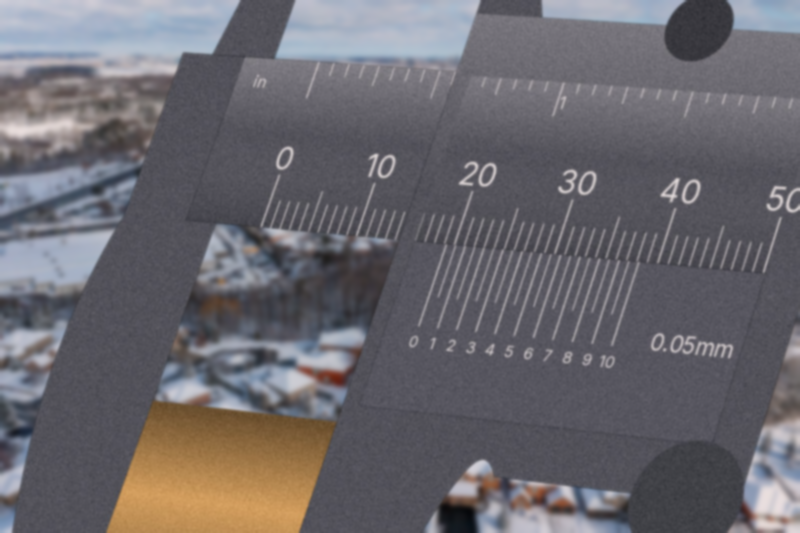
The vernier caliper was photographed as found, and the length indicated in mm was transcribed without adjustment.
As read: 19.2 mm
